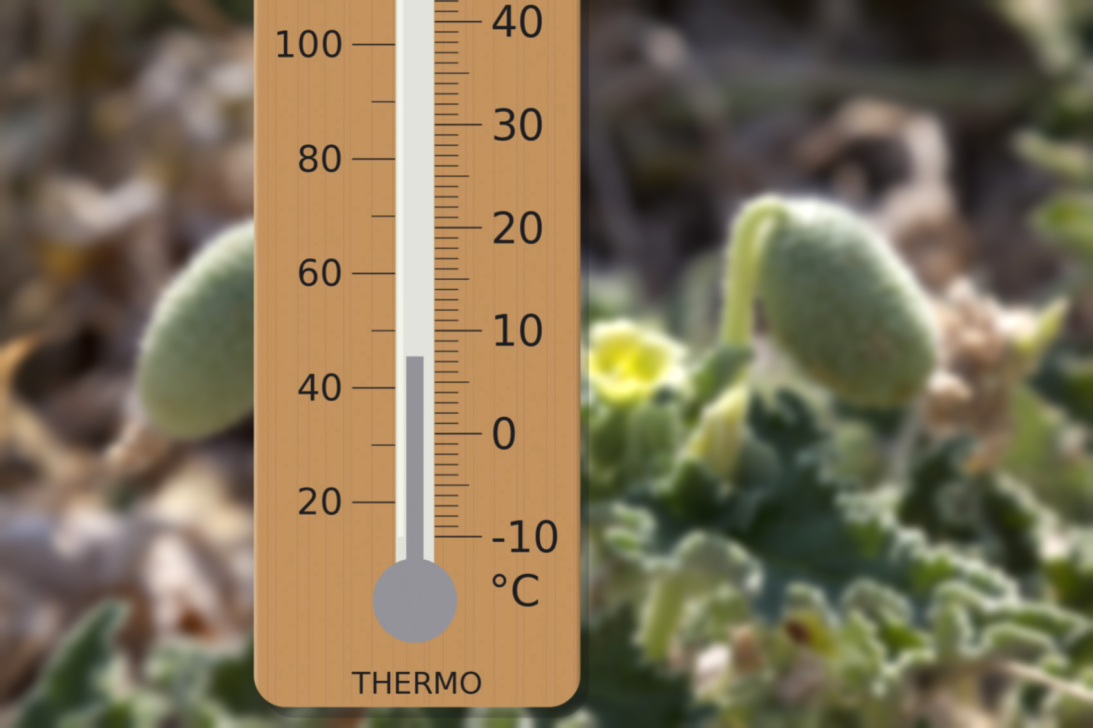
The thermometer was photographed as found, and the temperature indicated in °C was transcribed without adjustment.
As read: 7.5 °C
